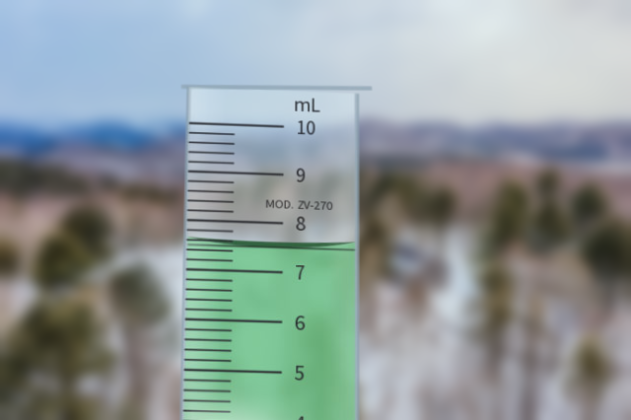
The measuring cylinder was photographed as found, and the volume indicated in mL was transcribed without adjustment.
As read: 7.5 mL
